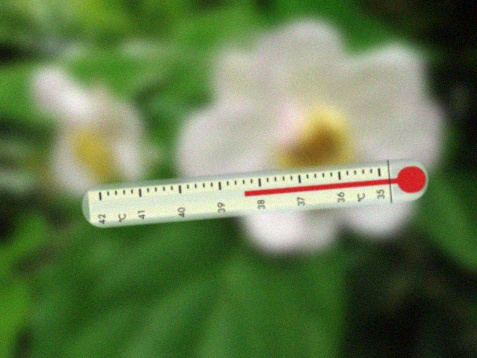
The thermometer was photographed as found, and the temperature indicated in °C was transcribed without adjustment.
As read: 38.4 °C
